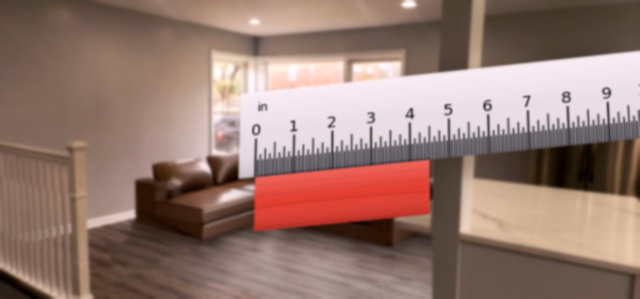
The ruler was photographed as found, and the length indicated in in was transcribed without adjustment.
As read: 4.5 in
